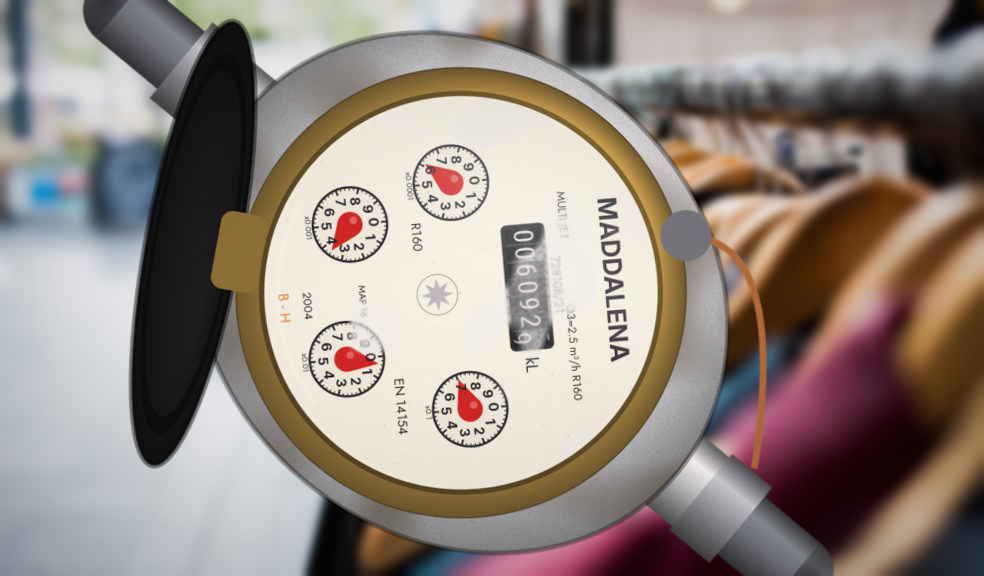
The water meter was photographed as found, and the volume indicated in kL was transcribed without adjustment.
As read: 60928.7036 kL
